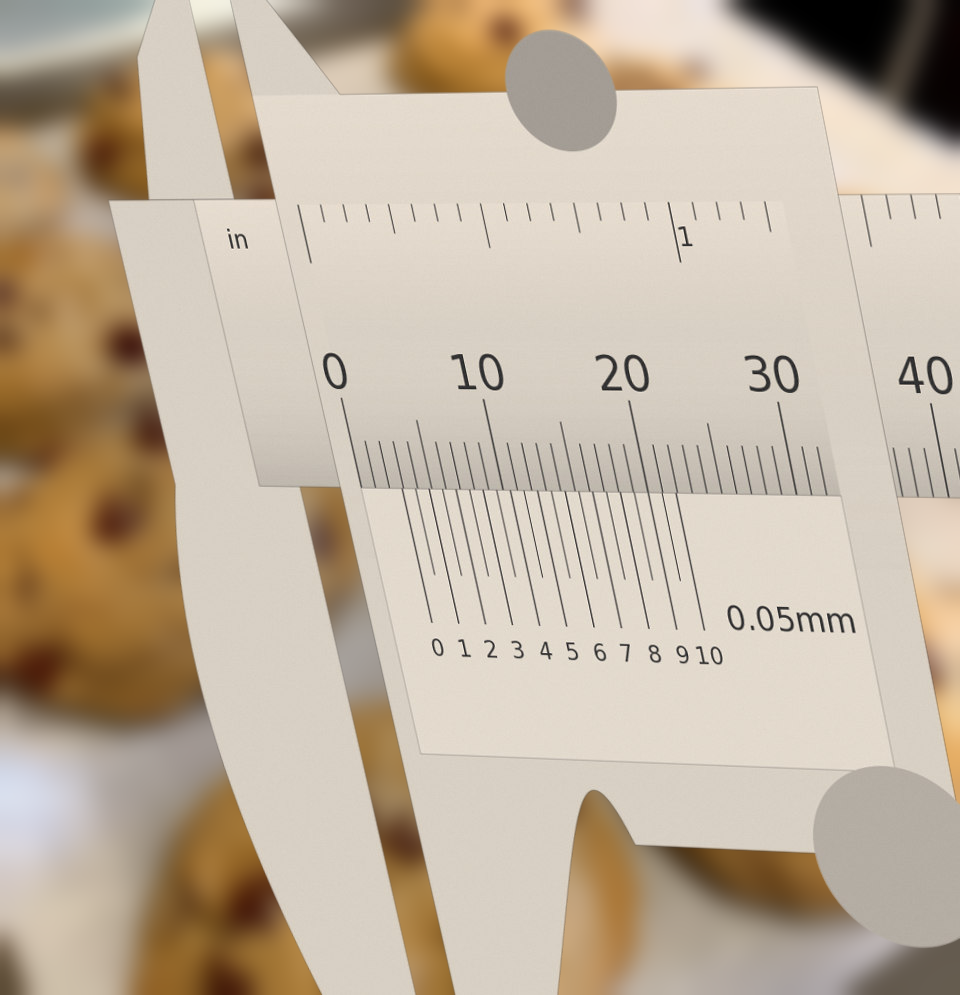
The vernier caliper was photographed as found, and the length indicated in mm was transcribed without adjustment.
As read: 2.9 mm
